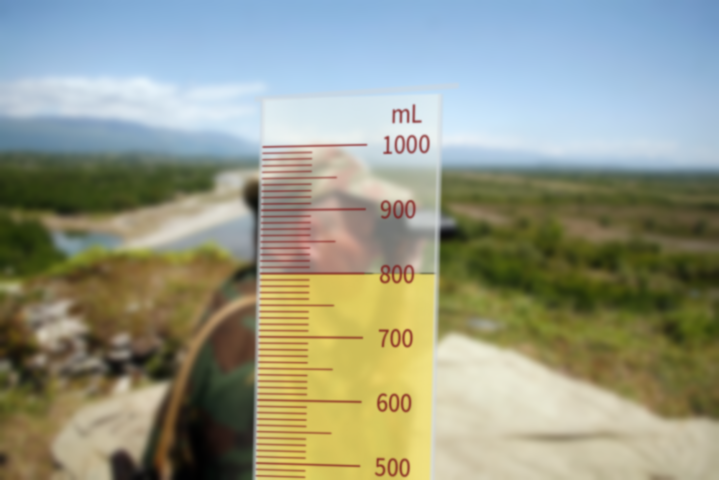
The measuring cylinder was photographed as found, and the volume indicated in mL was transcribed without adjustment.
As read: 800 mL
